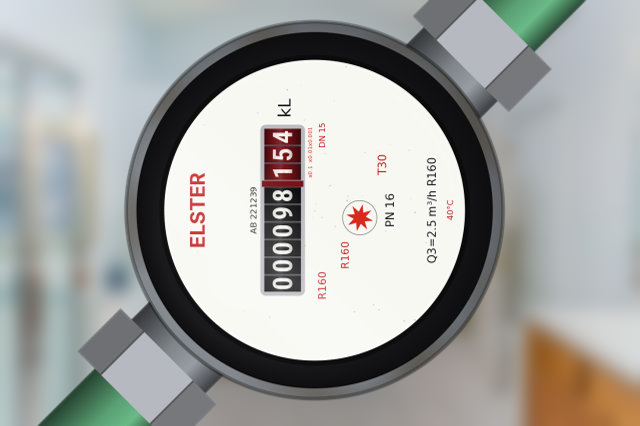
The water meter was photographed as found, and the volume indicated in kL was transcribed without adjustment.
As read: 98.154 kL
